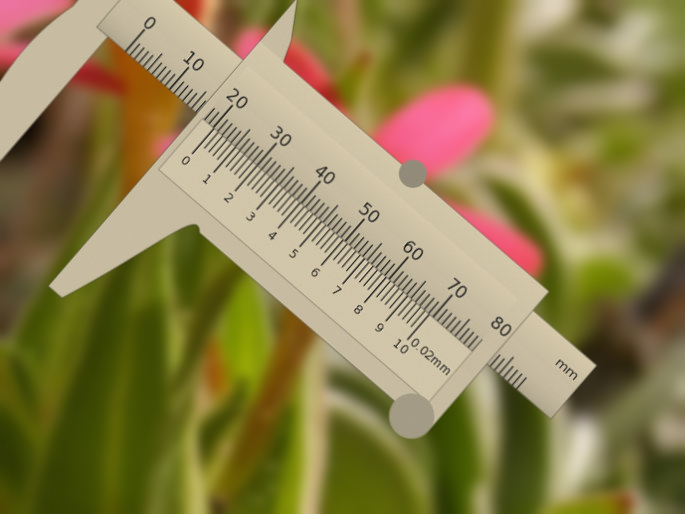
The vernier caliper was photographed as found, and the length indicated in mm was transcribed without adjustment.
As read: 20.2 mm
